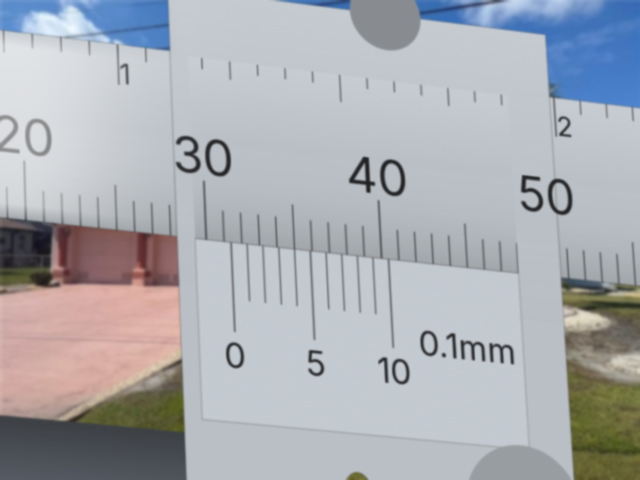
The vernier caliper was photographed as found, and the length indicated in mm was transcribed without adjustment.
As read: 31.4 mm
